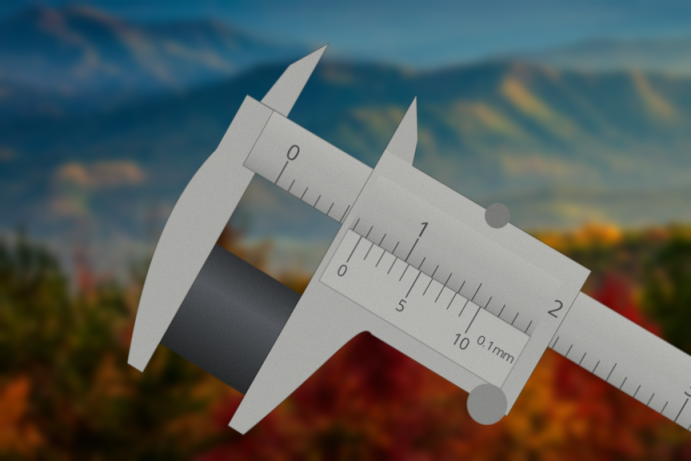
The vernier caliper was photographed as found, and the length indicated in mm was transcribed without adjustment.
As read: 6.7 mm
